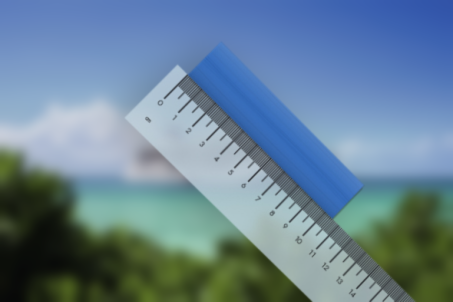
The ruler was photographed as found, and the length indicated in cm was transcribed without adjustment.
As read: 10.5 cm
